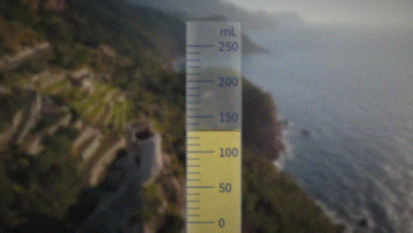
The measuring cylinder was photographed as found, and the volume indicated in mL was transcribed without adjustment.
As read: 130 mL
